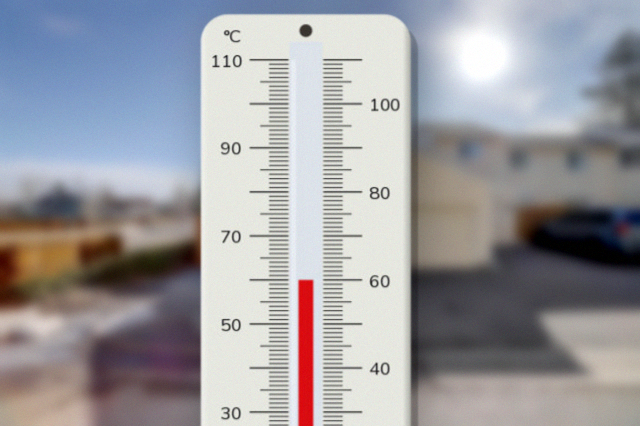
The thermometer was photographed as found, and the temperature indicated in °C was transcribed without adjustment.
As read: 60 °C
